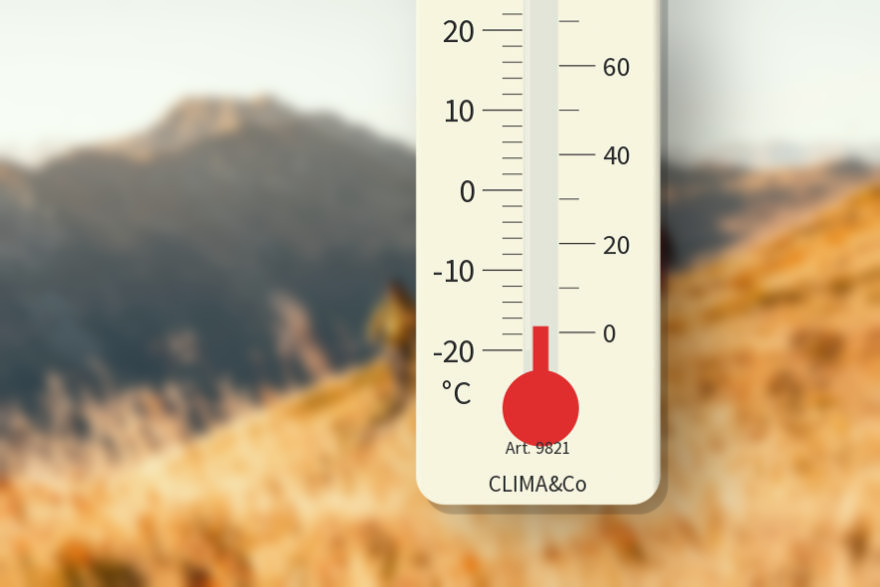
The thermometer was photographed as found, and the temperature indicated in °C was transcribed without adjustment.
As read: -17 °C
